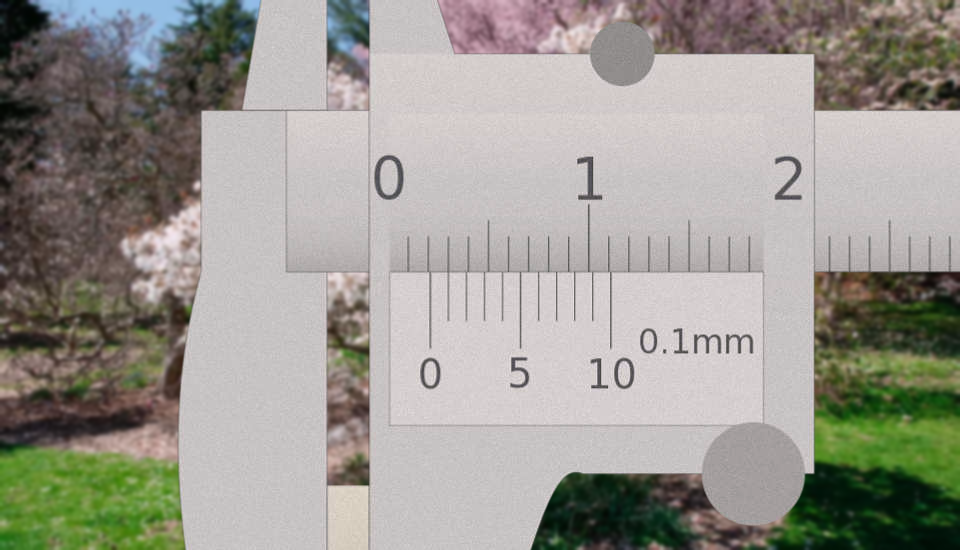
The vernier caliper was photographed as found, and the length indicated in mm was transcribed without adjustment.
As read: 2.1 mm
